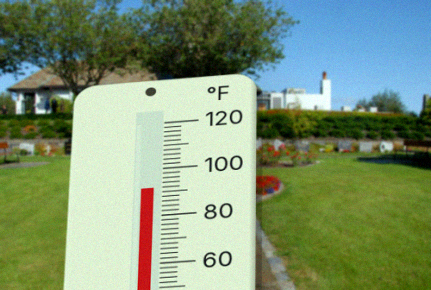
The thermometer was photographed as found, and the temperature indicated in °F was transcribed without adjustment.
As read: 92 °F
